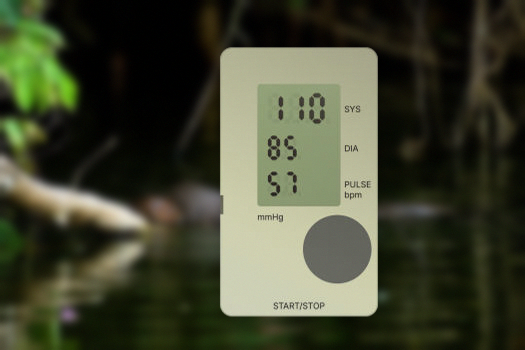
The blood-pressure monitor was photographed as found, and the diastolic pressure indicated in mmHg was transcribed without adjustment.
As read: 85 mmHg
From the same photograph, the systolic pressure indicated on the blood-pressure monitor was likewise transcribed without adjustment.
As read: 110 mmHg
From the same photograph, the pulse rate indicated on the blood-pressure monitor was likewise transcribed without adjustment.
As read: 57 bpm
